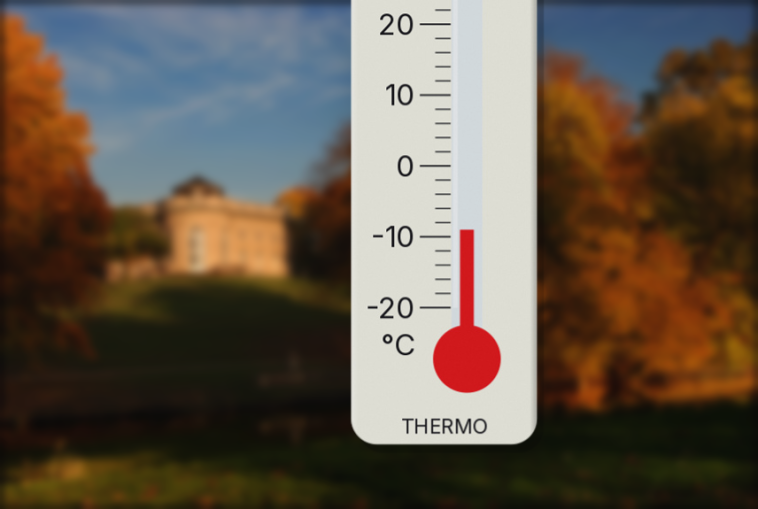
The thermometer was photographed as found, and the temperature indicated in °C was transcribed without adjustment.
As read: -9 °C
